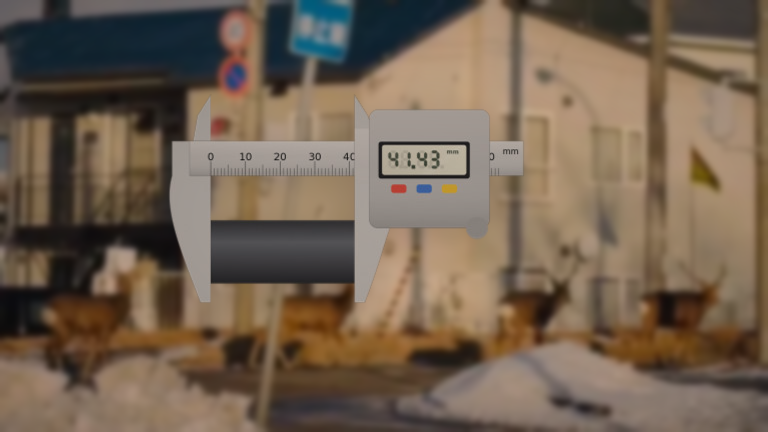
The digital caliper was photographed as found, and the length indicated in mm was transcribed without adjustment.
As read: 41.43 mm
